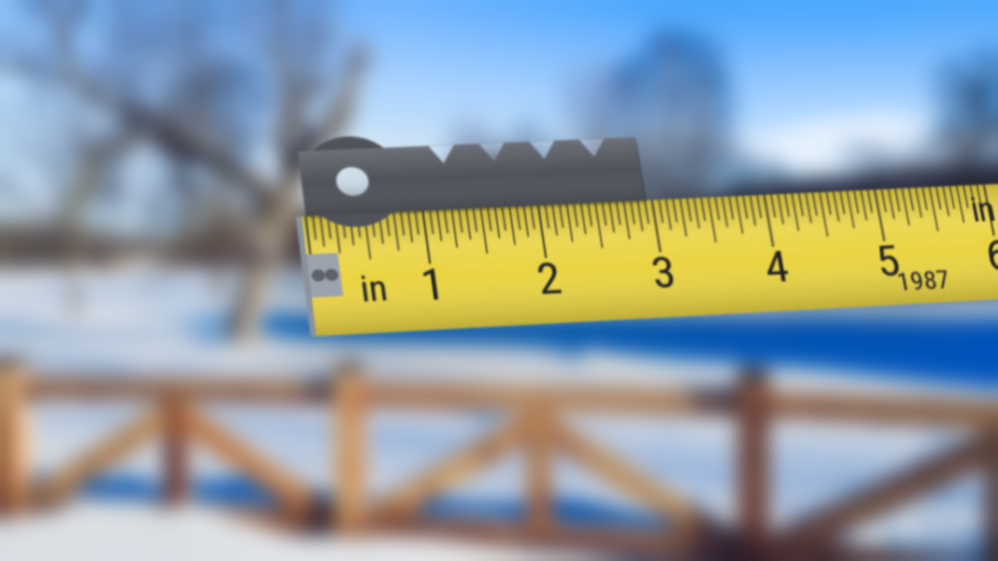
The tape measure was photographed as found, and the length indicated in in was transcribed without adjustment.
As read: 2.9375 in
